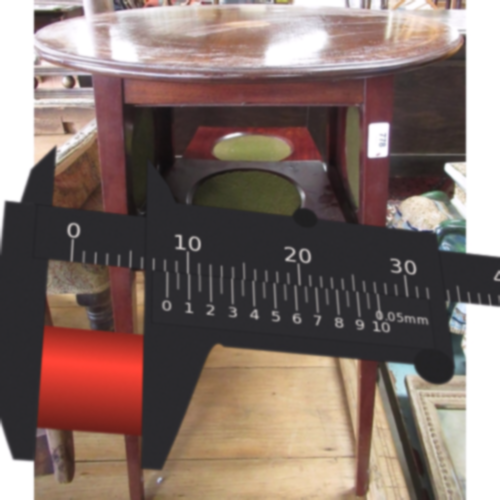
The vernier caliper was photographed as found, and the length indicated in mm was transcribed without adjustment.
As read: 8.2 mm
